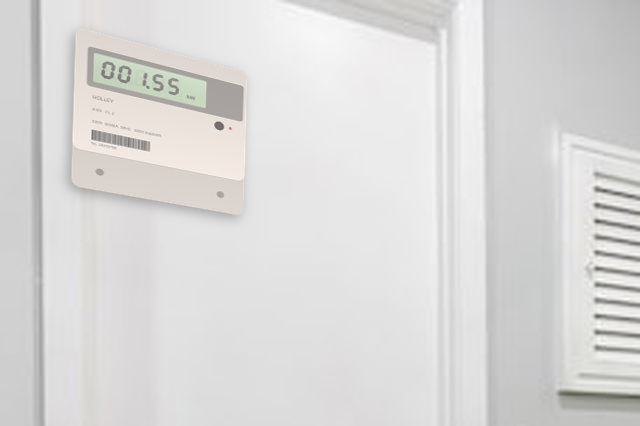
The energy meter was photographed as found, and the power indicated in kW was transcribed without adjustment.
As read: 1.55 kW
